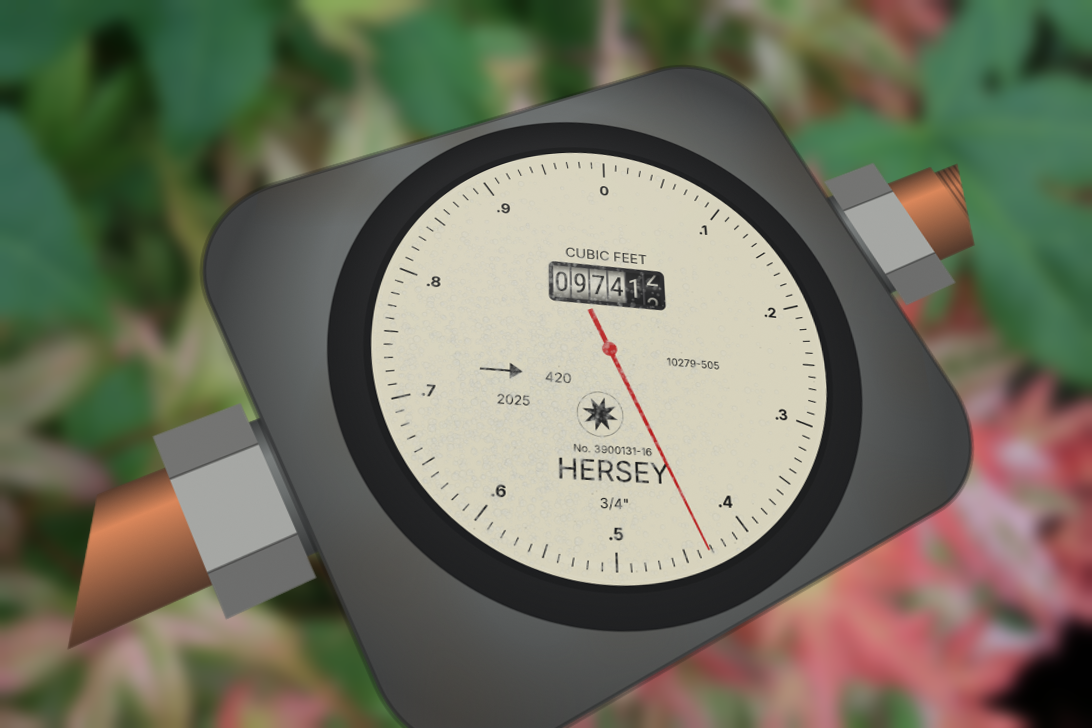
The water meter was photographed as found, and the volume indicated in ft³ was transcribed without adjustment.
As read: 97412.43 ft³
